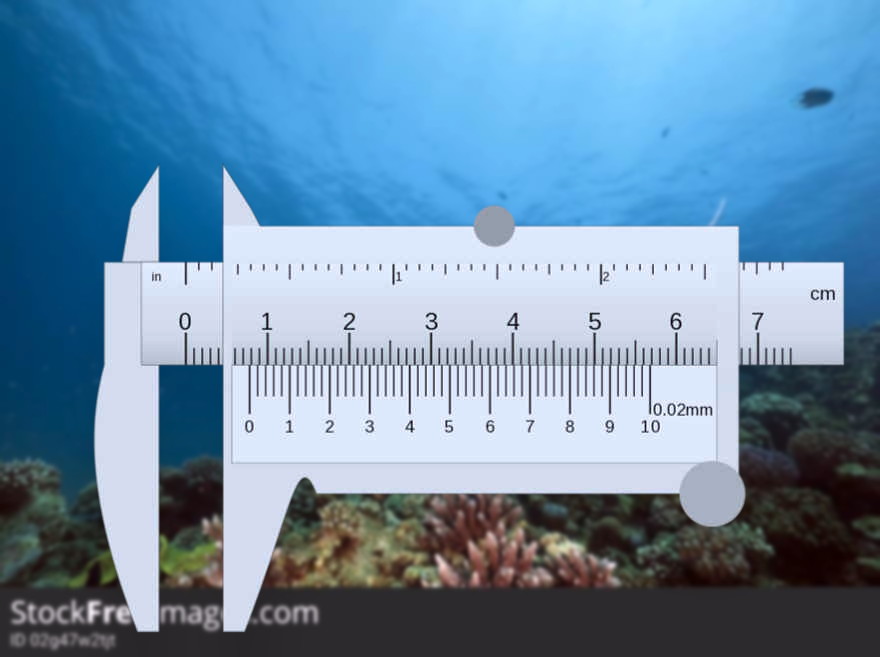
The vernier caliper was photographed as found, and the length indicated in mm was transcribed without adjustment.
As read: 7.8 mm
